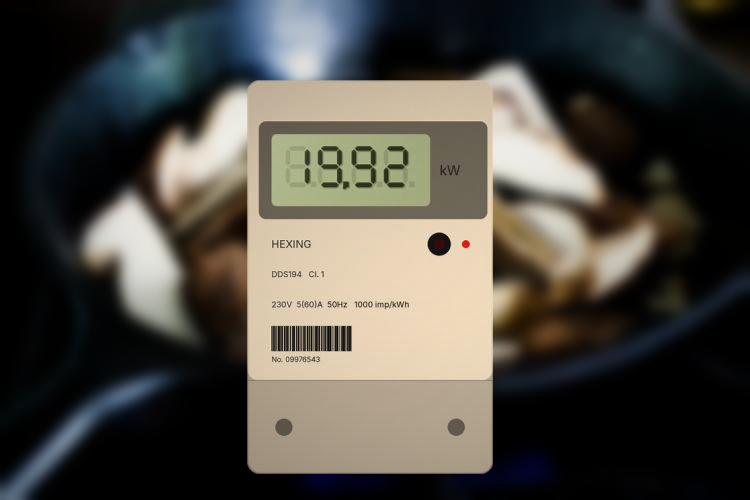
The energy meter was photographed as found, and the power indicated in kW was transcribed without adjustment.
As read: 19.92 kW
